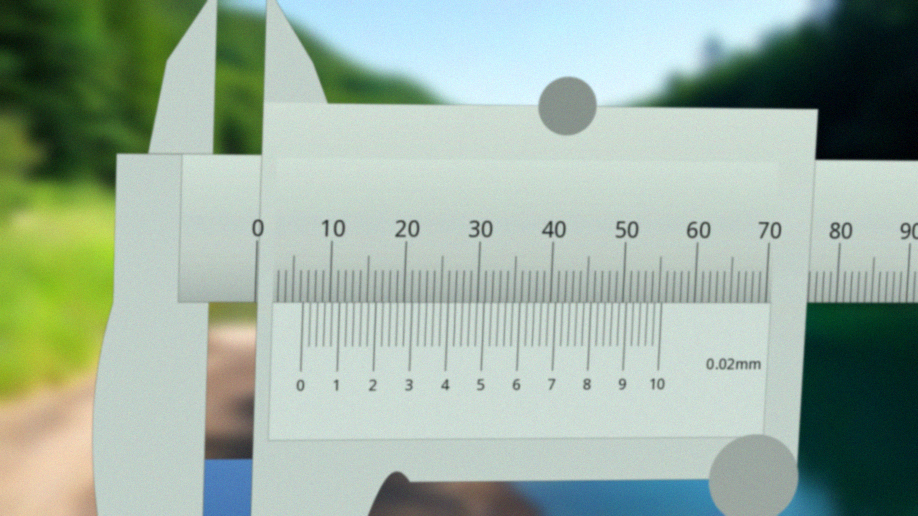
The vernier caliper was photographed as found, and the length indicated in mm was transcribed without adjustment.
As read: 6.4 mm
